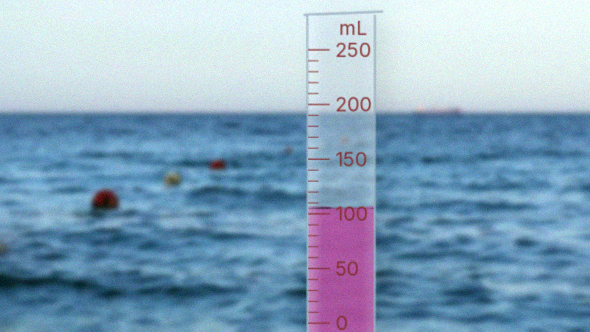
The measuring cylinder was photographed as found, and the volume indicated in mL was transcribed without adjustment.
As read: 105 mL
